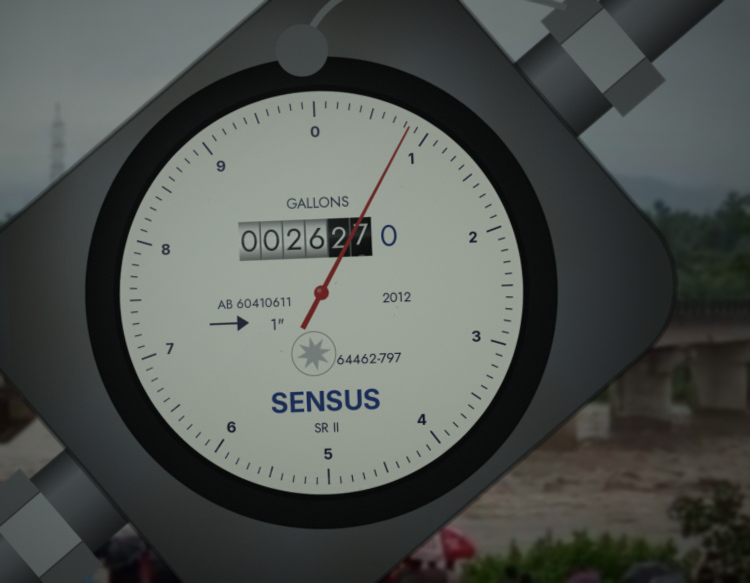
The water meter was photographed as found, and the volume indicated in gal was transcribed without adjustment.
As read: 26270.8 gal
